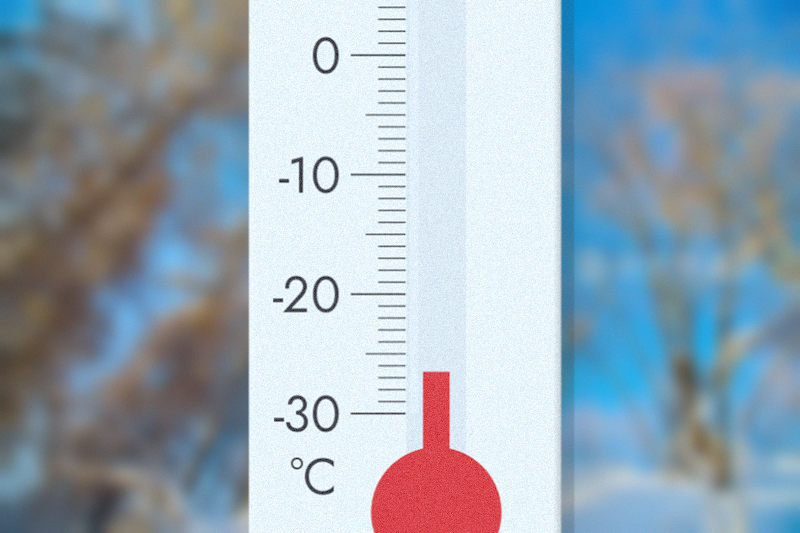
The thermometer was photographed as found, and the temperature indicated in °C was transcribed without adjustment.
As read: -26.5 °C
